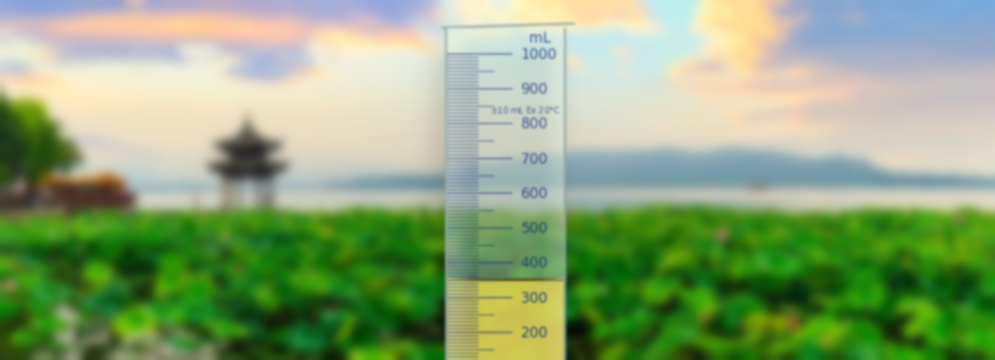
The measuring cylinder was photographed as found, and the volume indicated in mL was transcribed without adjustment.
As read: 350 mL
